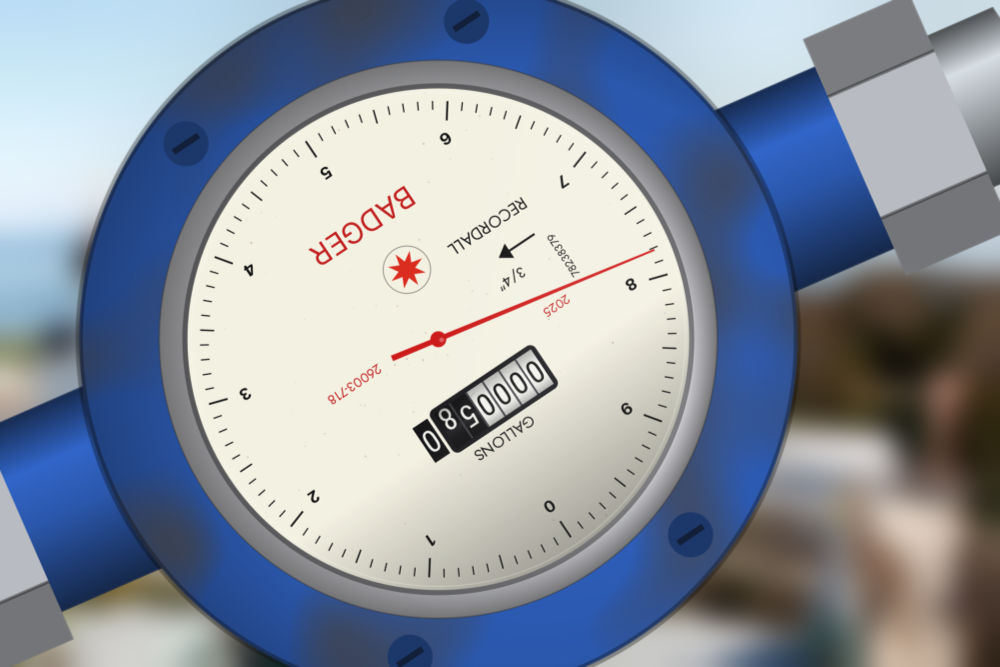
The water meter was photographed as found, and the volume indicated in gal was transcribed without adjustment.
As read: 577.8 gal
